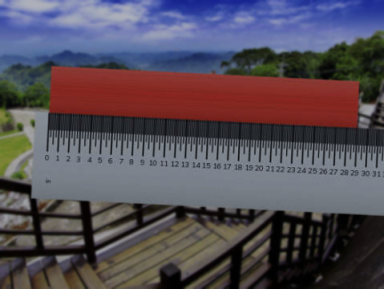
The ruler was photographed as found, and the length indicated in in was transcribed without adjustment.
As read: 29 in
